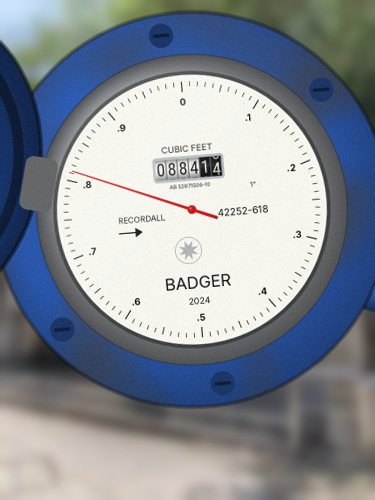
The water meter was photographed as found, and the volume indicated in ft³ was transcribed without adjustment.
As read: 88413.81 ft³
